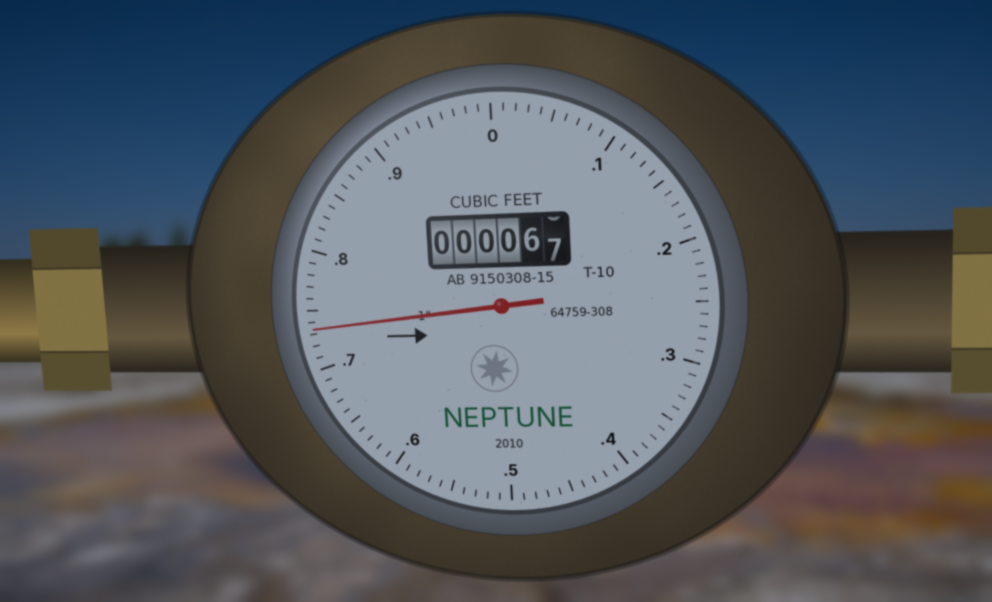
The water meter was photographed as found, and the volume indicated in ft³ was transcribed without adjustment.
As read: 66.73 ft³
